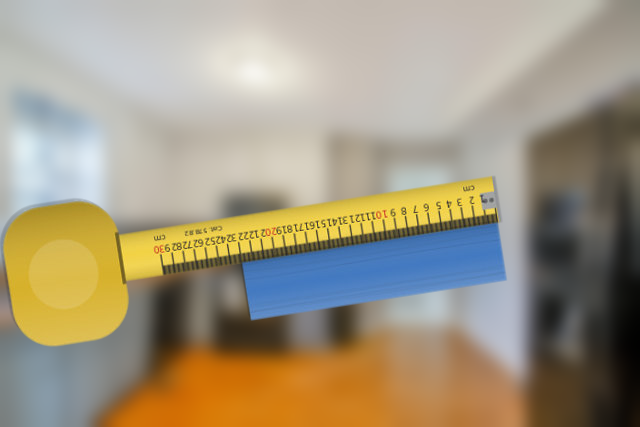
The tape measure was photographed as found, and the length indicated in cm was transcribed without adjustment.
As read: 23 cm
